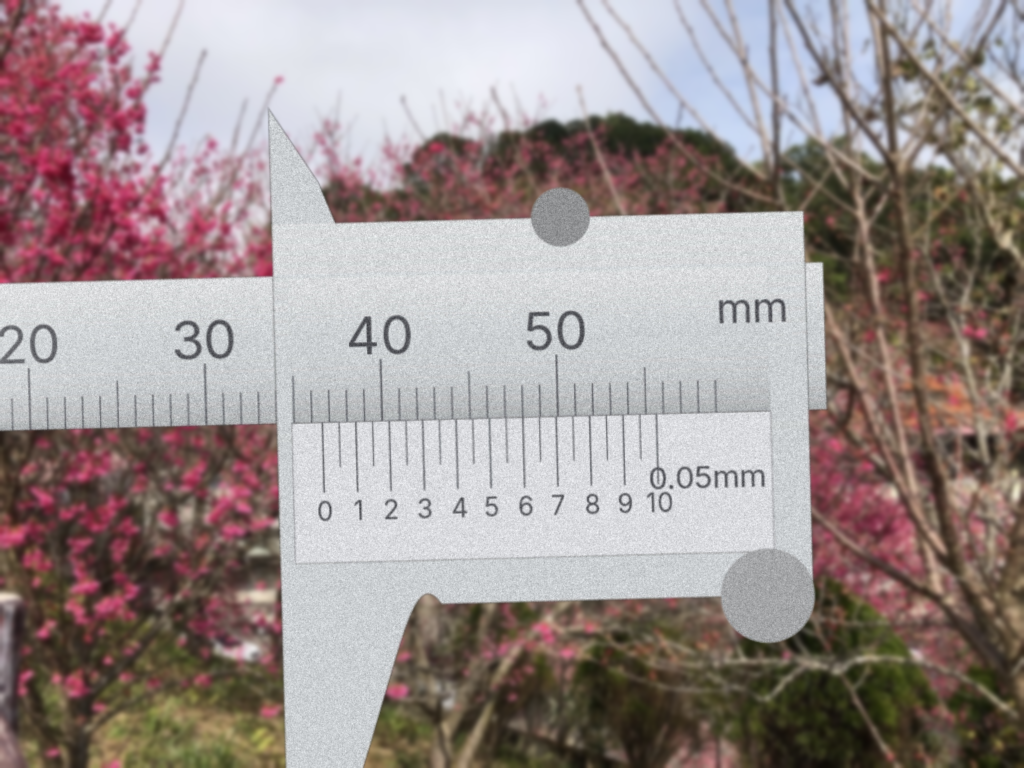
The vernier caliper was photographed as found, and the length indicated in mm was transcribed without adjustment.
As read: 36.6 mm
